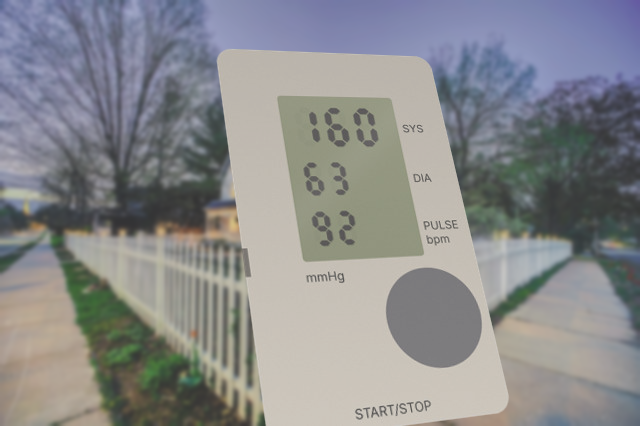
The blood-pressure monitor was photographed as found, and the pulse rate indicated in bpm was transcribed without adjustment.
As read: 92 bpm
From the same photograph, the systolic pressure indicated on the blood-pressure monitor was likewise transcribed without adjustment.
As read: 160 mmHg
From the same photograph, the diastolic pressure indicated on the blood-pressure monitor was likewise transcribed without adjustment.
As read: 63 mmHg
